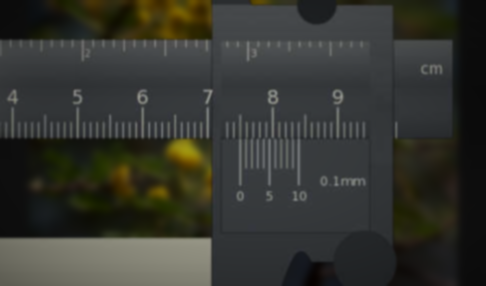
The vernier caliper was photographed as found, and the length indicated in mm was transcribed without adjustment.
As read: 75.0 mm
